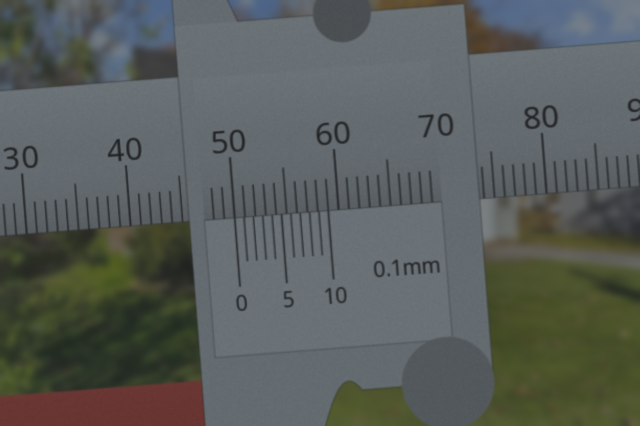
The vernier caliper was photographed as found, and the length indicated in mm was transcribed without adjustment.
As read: 50.0 mm
